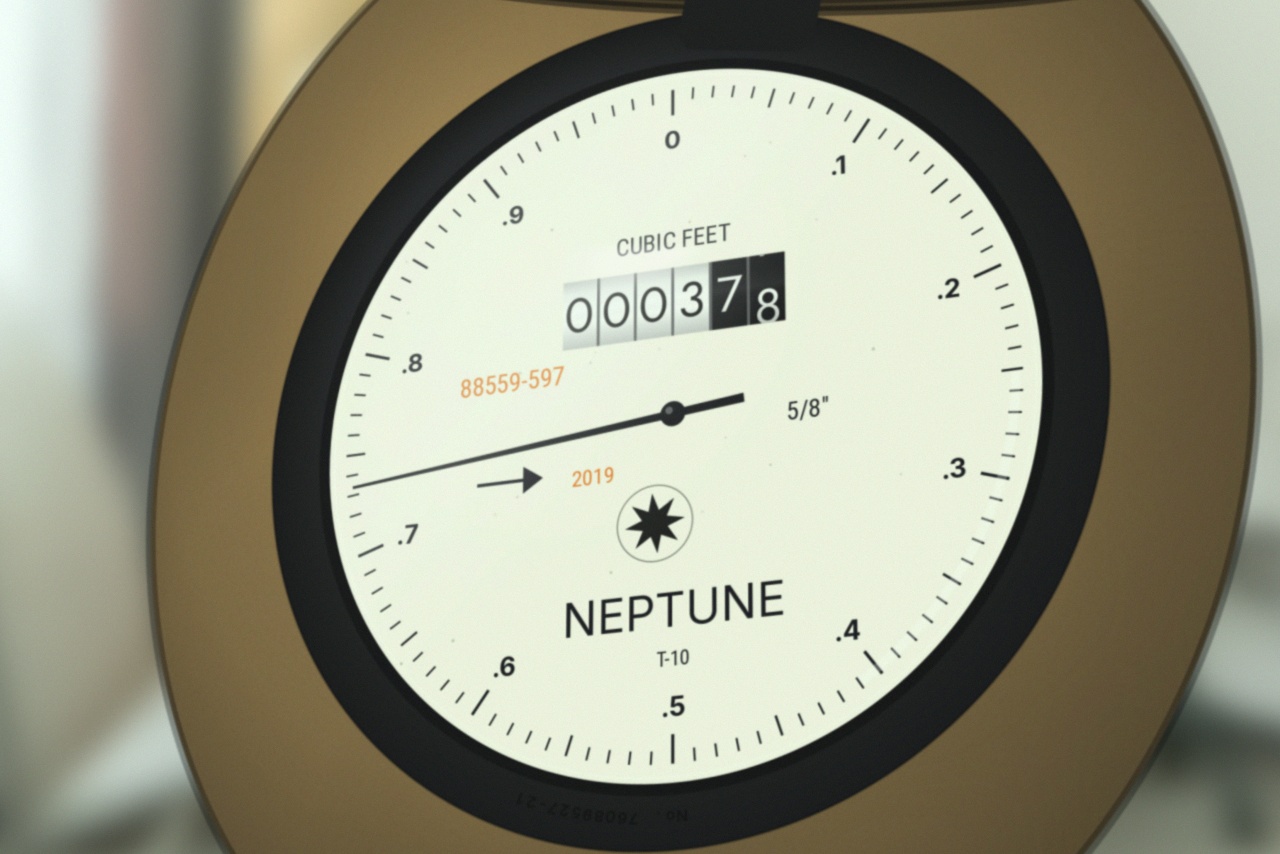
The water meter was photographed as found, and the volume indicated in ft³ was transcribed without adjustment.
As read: 377.73 ft³
